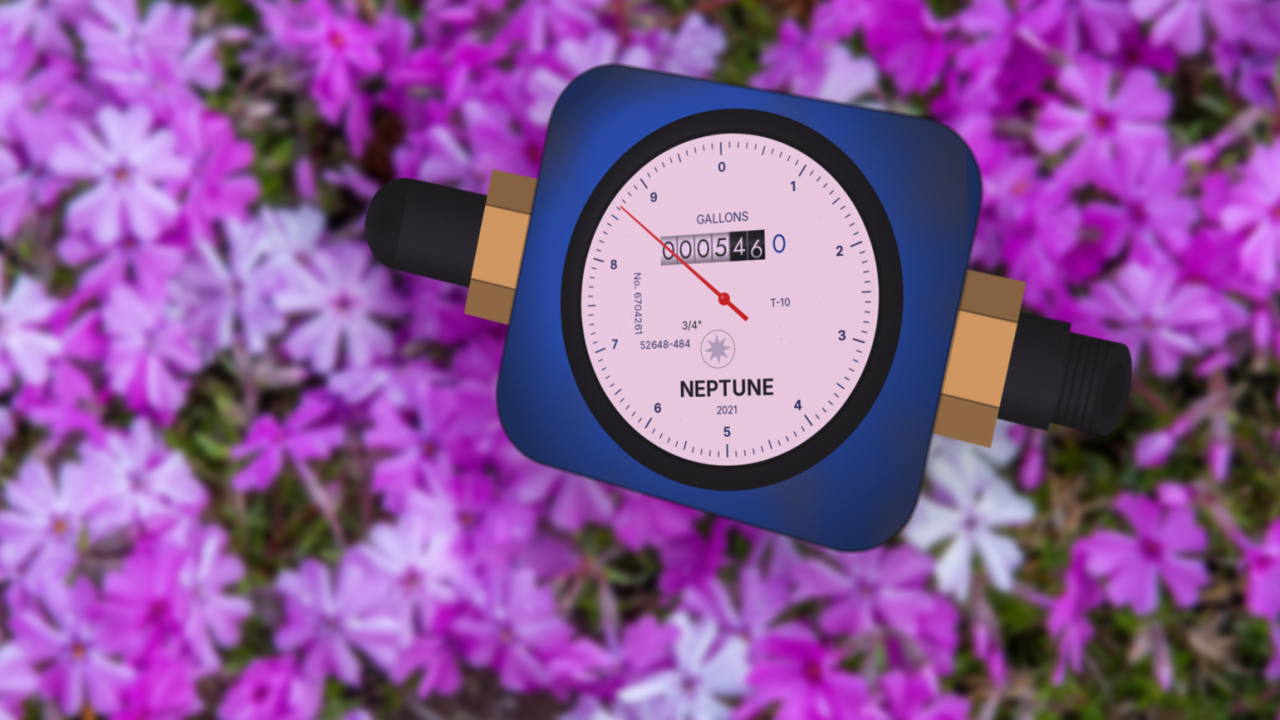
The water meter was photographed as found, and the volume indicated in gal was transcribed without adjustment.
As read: 5458.6 gal
